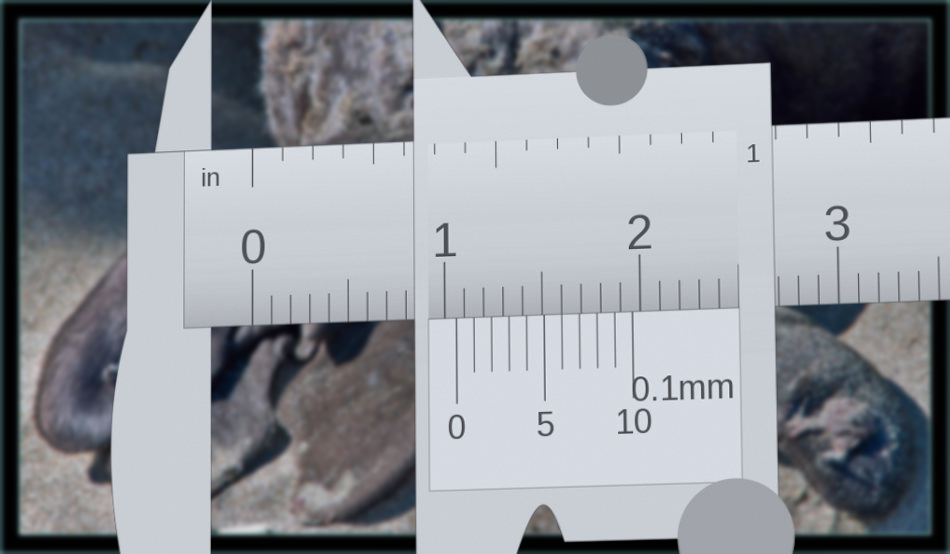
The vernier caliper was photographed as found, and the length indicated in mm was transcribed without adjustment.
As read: 10.6 mm
